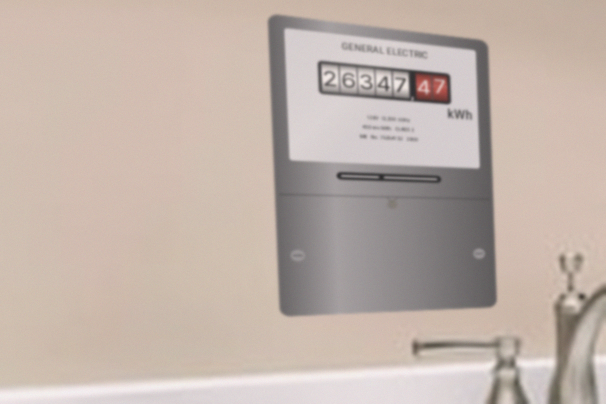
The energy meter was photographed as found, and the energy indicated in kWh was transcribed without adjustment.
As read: 26347.47 kWh
